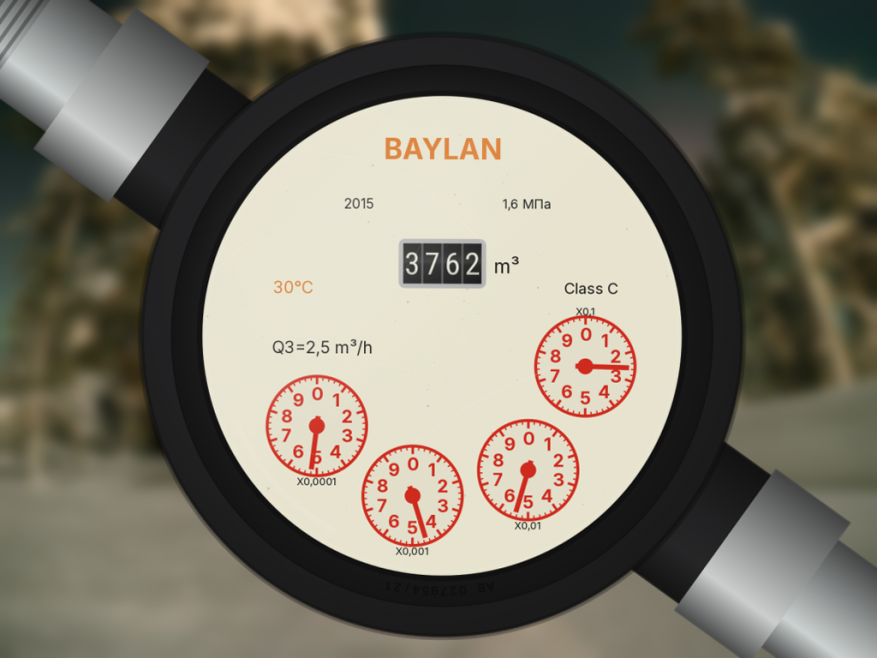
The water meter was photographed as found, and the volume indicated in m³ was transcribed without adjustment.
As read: 3762.2545 m³
